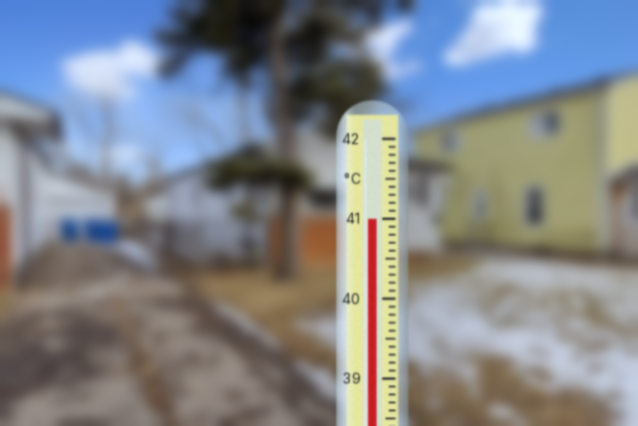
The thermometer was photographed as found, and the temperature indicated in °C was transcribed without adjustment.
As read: 41 °C
